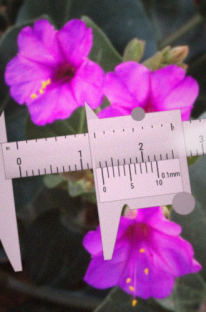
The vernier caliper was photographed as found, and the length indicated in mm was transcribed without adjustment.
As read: 13.2 mm
